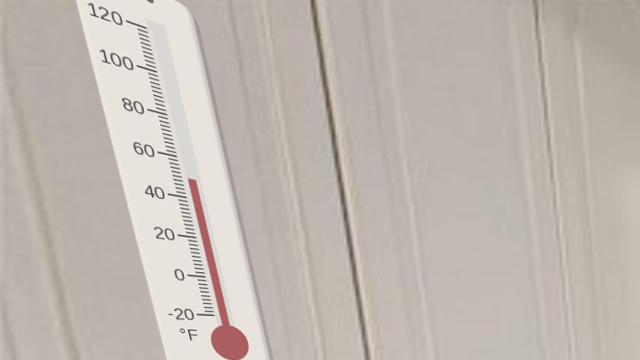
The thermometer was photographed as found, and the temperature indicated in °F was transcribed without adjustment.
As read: 50 °F
